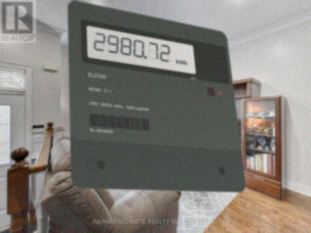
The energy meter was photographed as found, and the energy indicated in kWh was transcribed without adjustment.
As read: 2980.72 kWh
